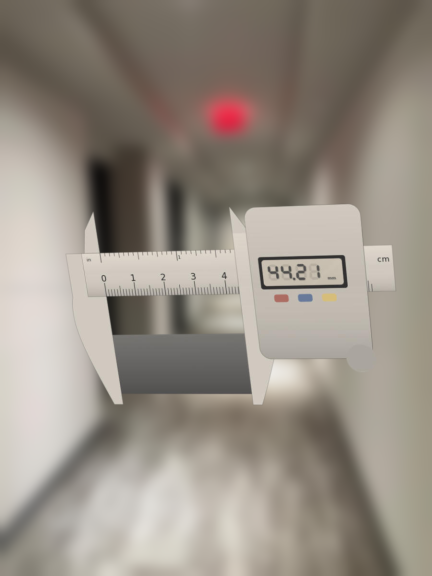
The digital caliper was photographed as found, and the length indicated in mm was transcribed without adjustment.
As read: 44.21 mm
